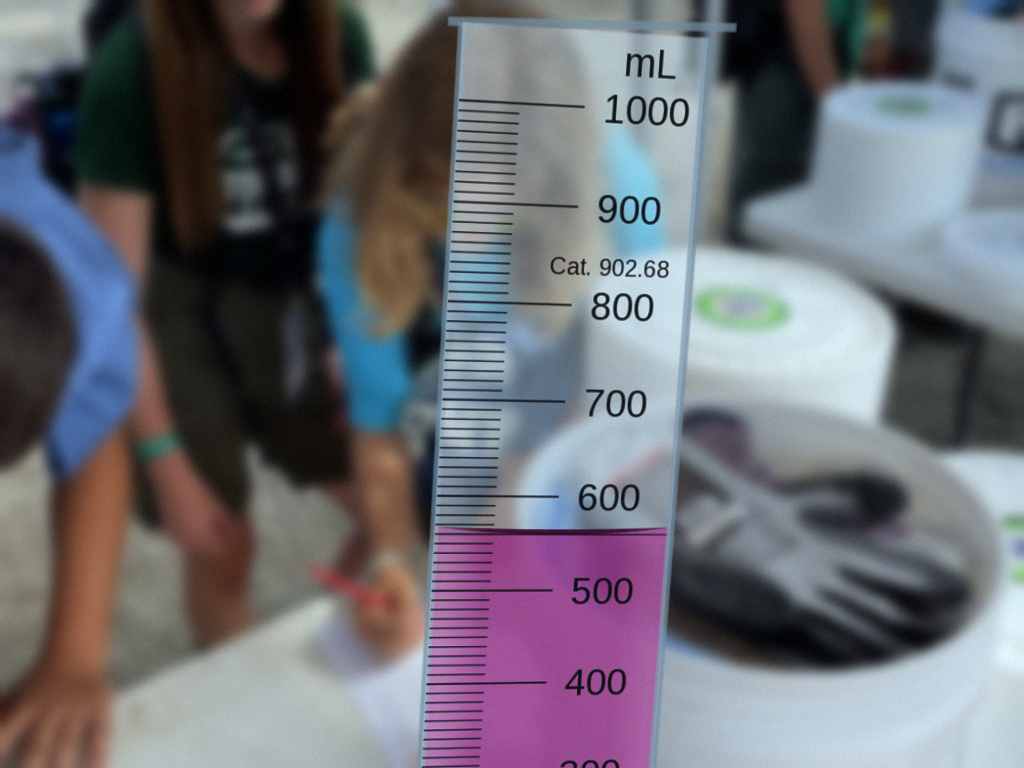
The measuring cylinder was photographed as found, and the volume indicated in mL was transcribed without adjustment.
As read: 560 mL
